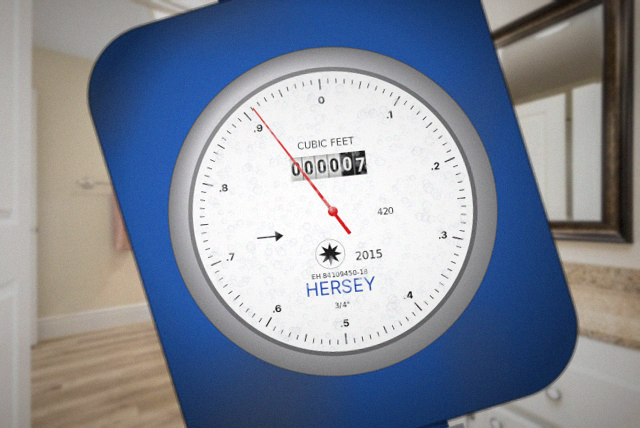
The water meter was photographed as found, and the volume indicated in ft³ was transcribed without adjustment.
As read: 6.91 ft³
